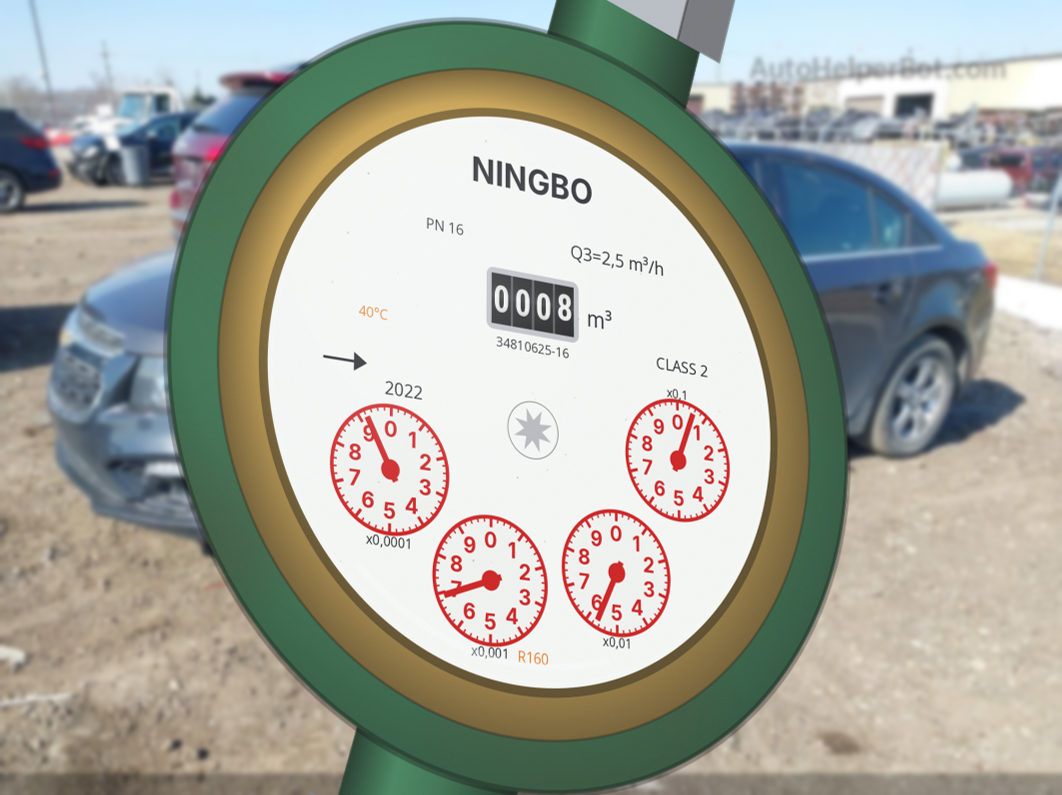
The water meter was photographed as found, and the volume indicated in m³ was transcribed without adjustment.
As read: 8.0569 m³
